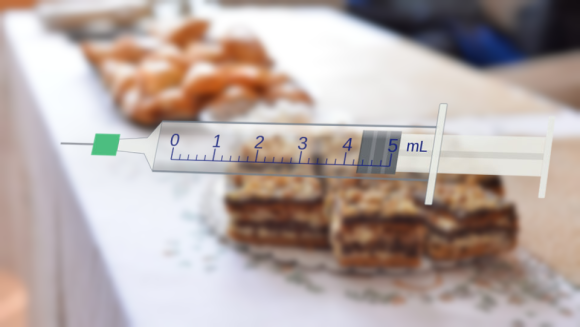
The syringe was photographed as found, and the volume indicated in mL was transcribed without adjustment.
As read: 4.3 mL
